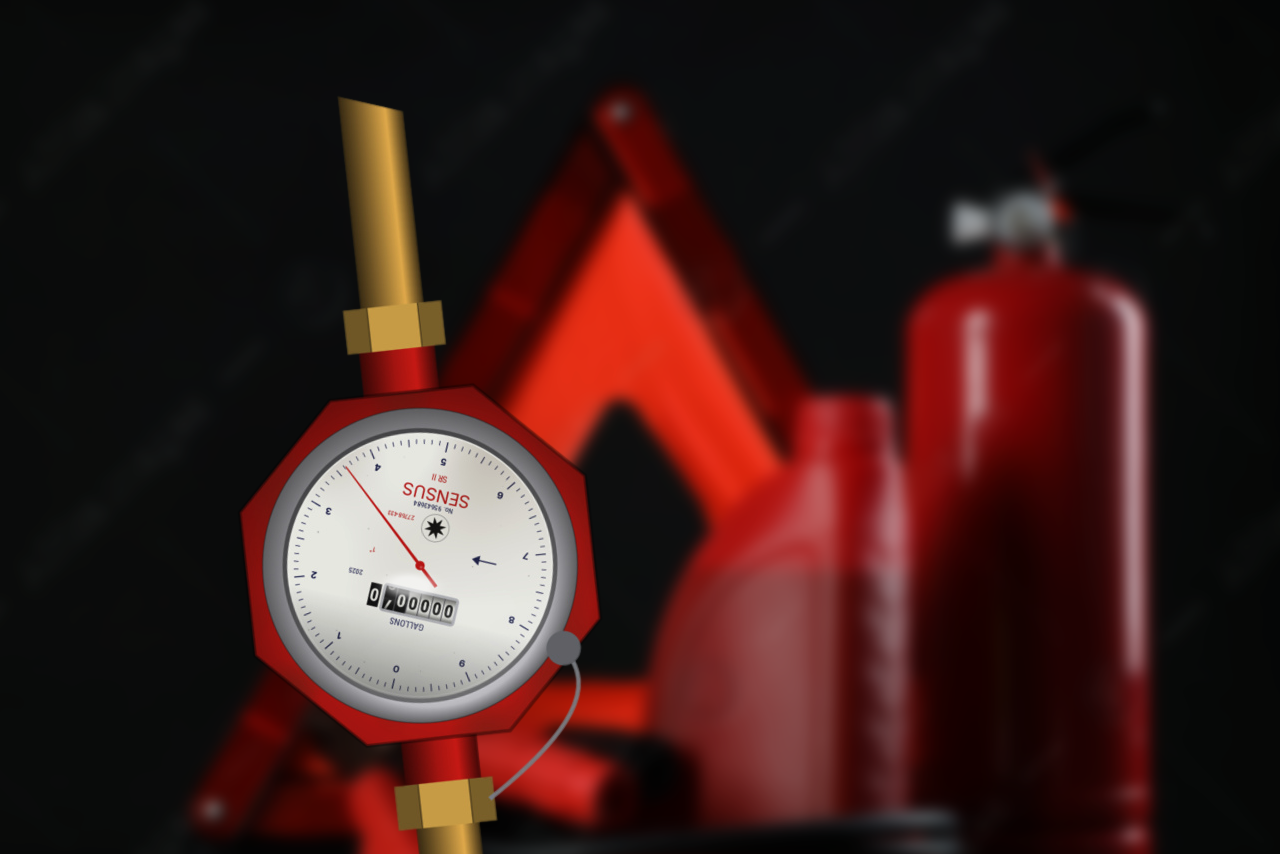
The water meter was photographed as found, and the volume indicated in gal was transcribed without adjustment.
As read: 73.6 gal
